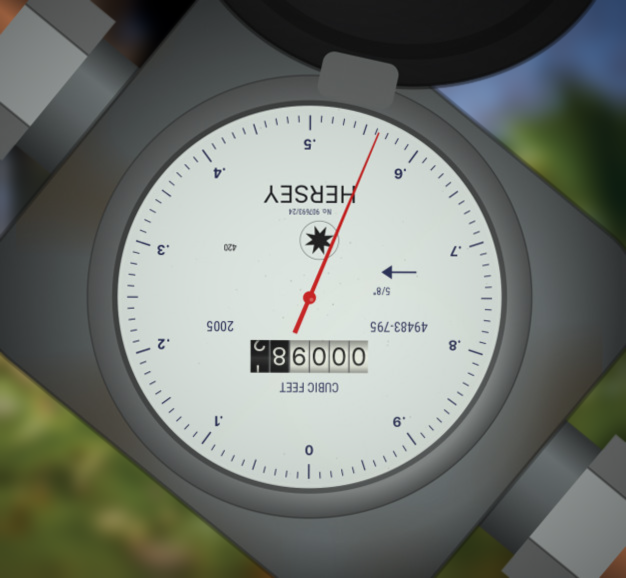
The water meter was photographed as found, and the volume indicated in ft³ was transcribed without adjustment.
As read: 981.56 ft³
